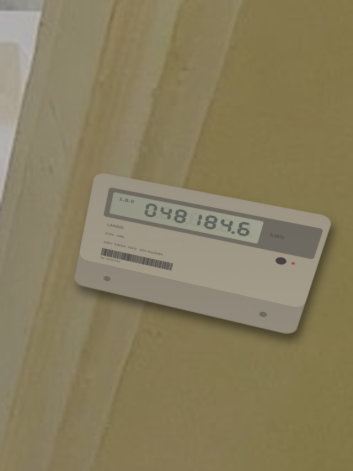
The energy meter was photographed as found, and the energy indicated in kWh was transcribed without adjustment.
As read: 48184.6 kWh
